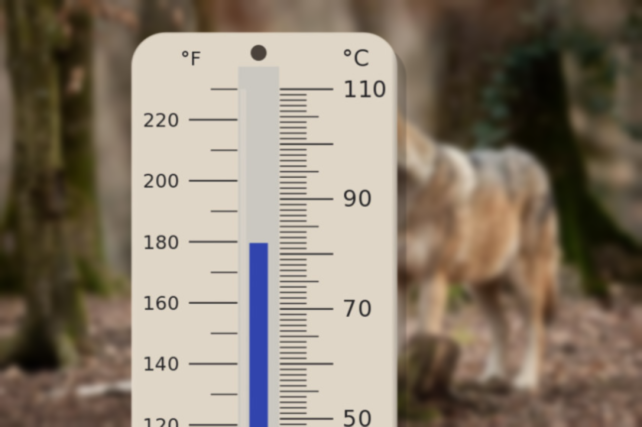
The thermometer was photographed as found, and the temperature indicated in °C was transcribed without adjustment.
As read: 82 °C
